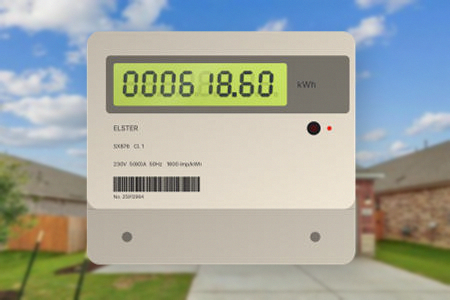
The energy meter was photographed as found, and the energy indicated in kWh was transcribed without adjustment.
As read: 618.60 kWh
